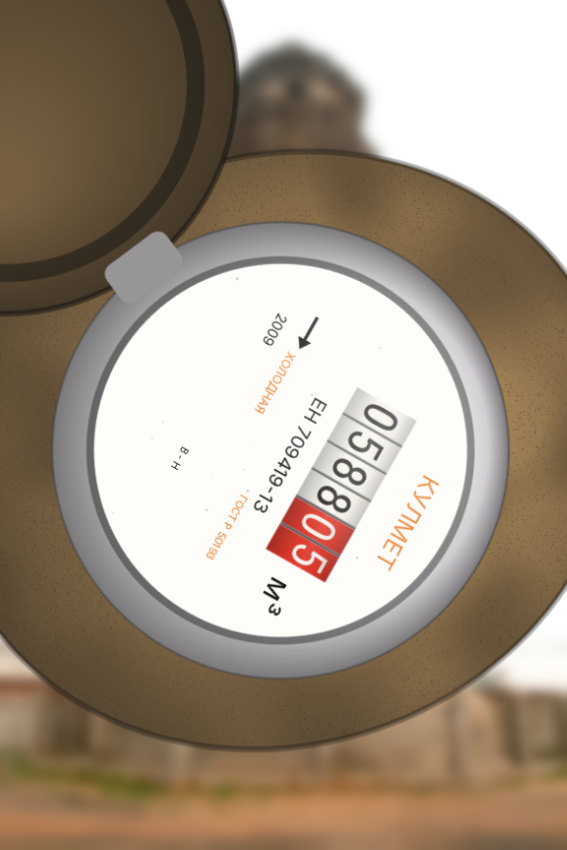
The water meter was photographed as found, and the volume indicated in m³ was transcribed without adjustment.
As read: 588.05 m³
